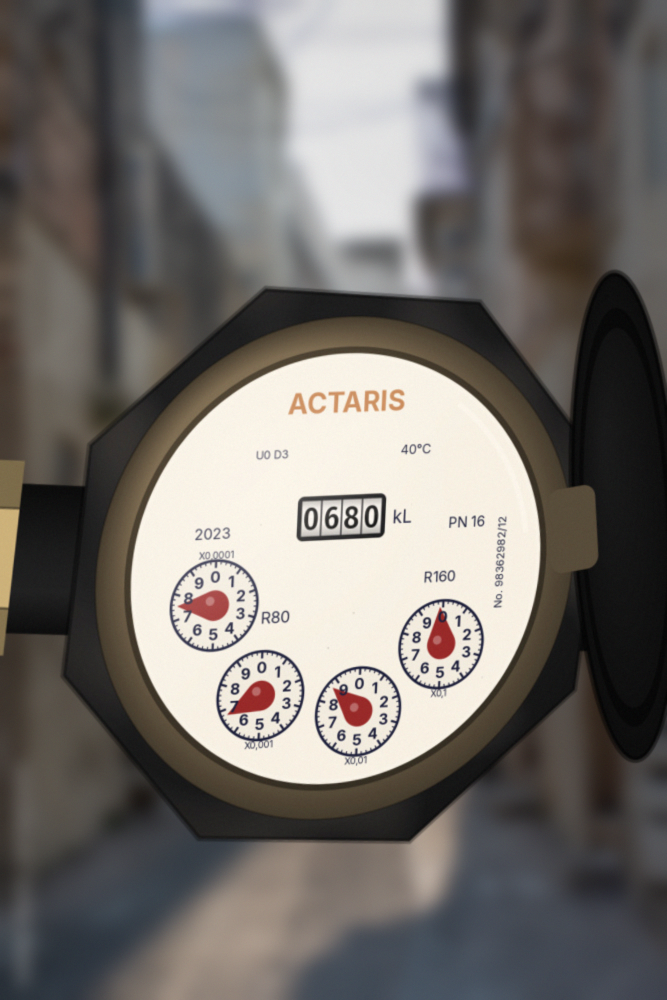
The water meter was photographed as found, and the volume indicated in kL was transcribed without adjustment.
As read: 679.9867 kL
